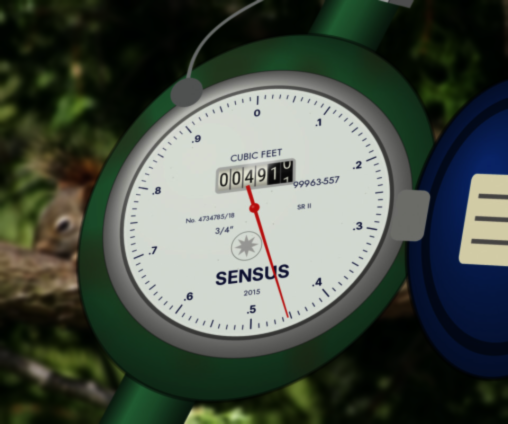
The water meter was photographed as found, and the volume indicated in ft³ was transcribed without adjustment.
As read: 4910.45 ft³
